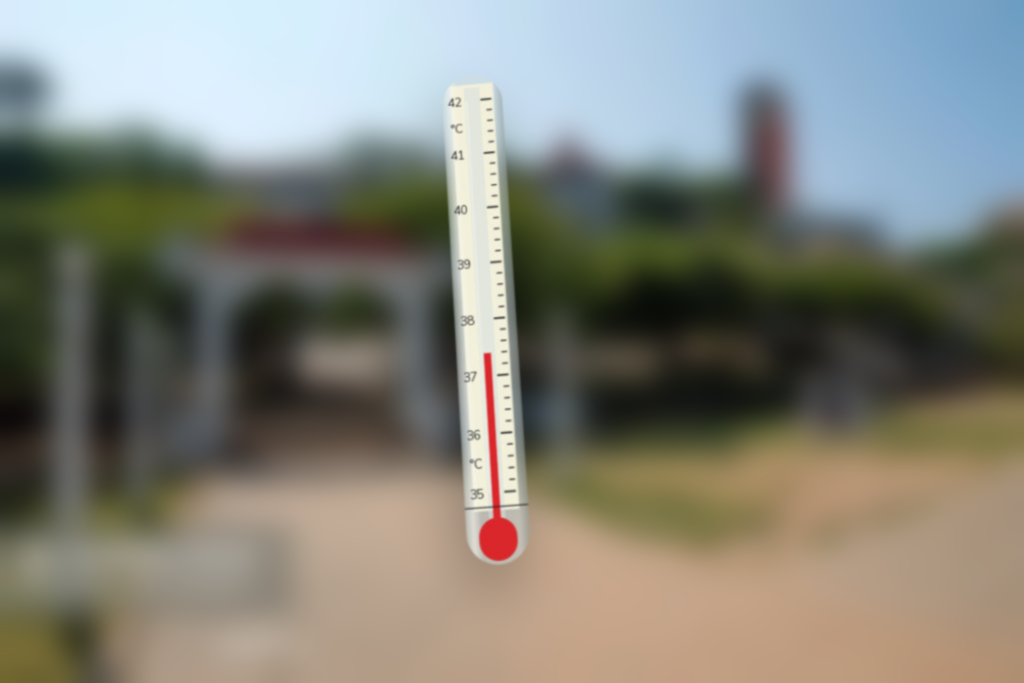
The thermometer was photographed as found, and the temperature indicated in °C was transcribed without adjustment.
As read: 37.4 °C
